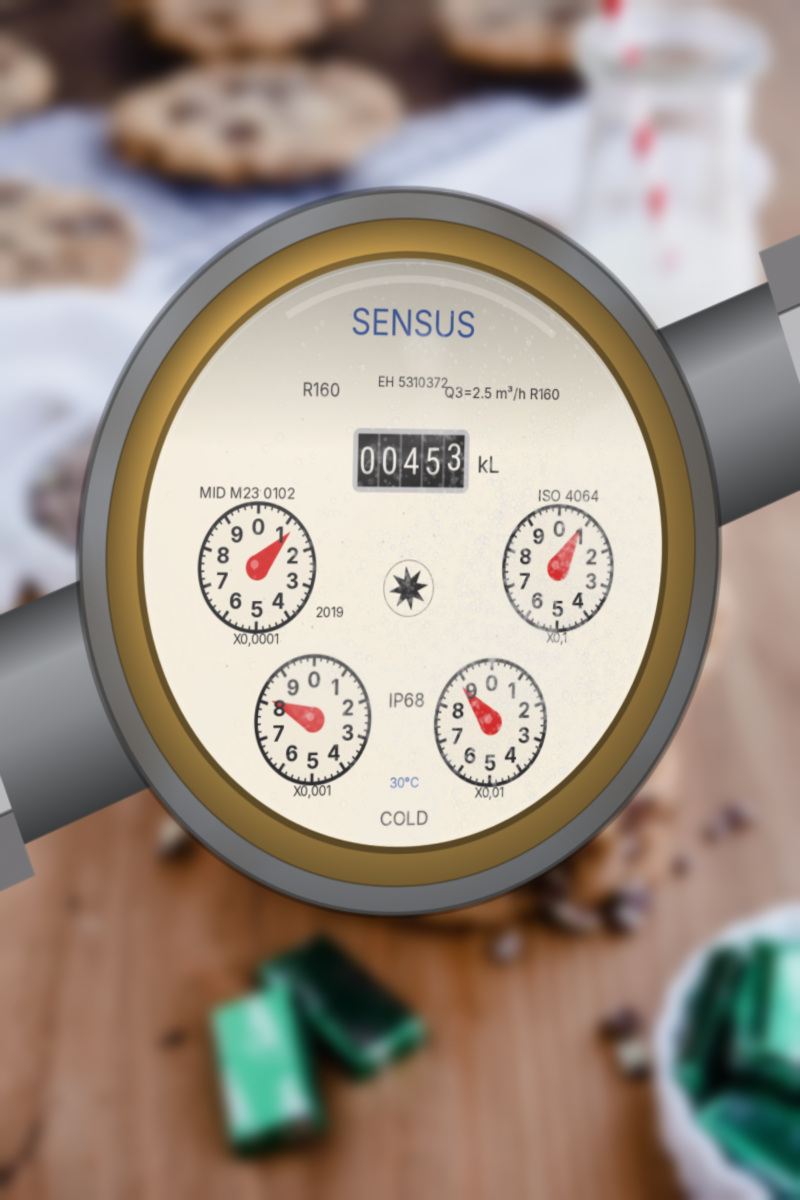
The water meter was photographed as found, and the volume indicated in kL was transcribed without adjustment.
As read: 453.0881 kL
